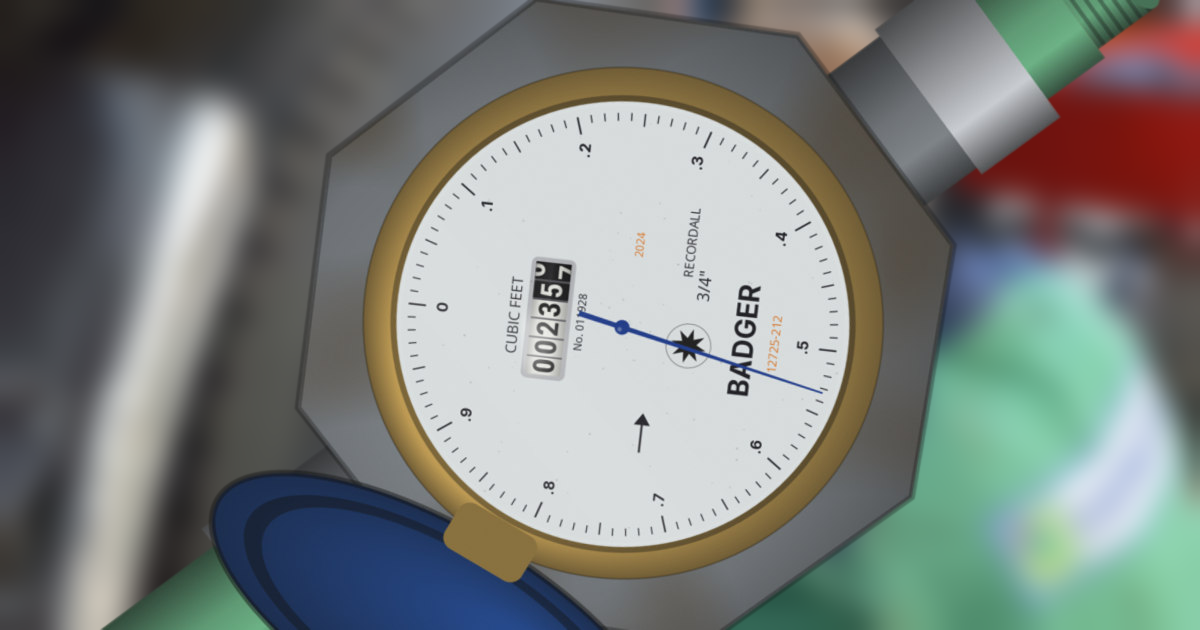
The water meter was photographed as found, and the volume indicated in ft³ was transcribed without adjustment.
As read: 2356.53 ft³
